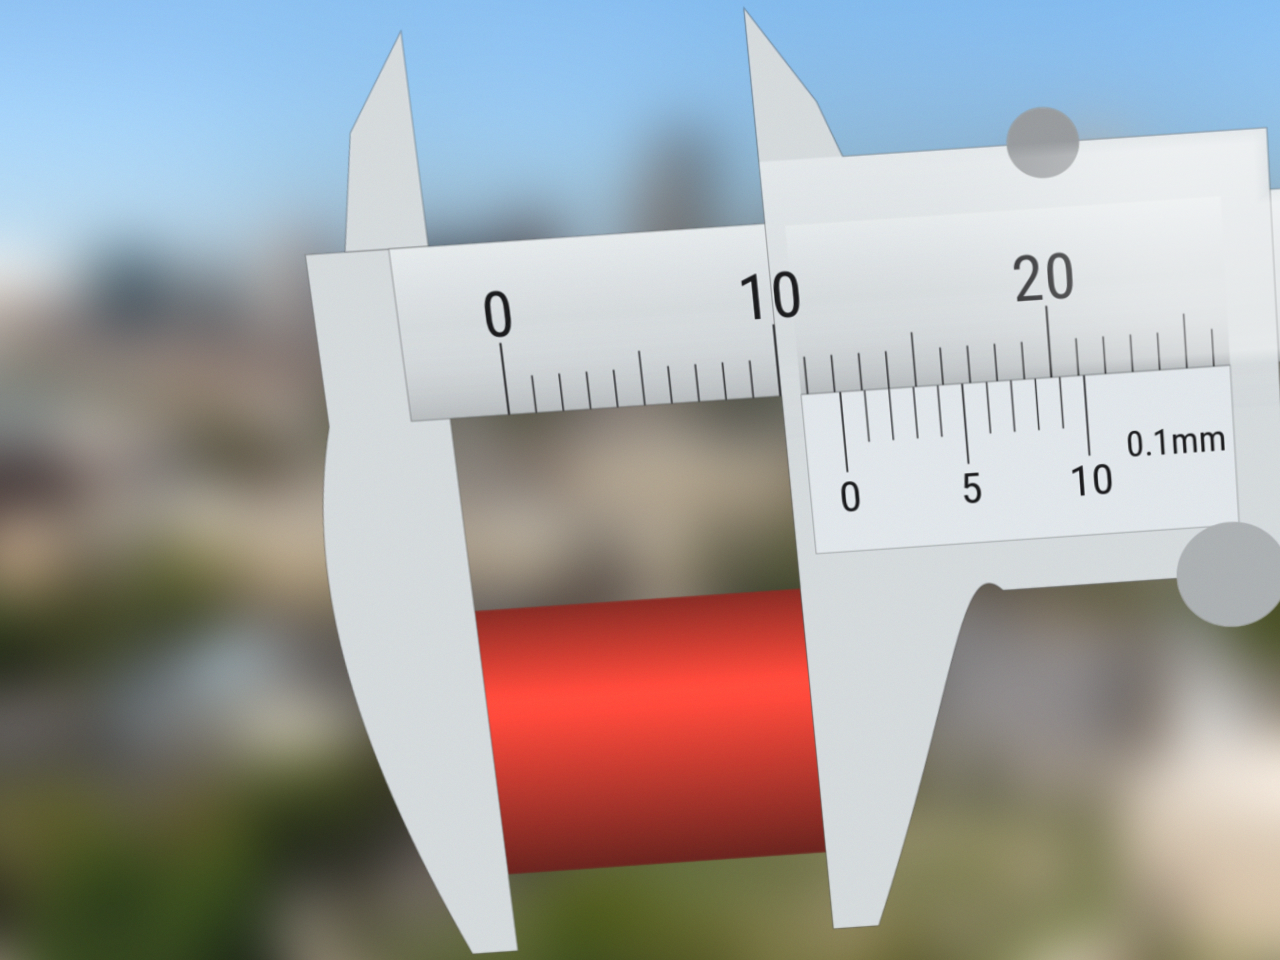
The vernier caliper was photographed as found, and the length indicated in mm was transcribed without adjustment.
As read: 12.2 mm
